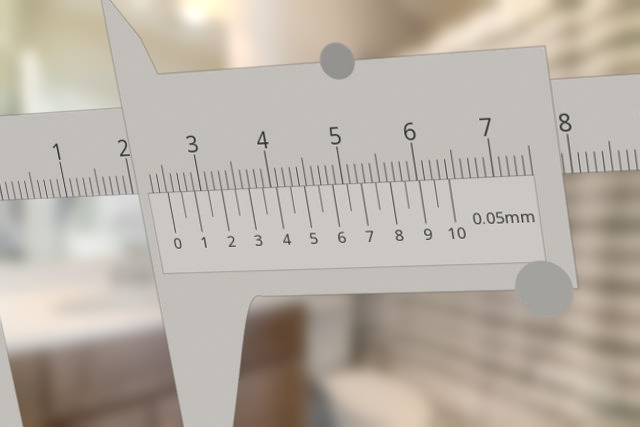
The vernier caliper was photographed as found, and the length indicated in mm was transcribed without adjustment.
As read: 25.2 mm
